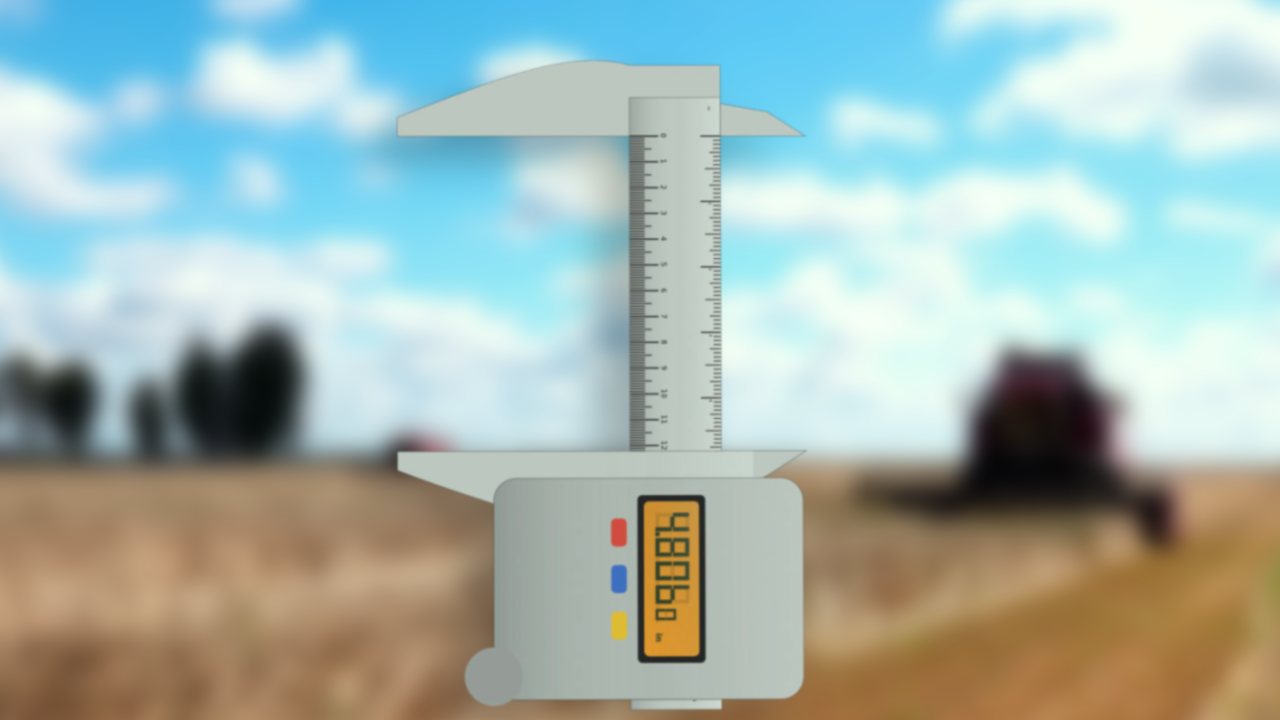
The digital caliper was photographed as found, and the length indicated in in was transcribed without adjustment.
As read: 4.8060 in
